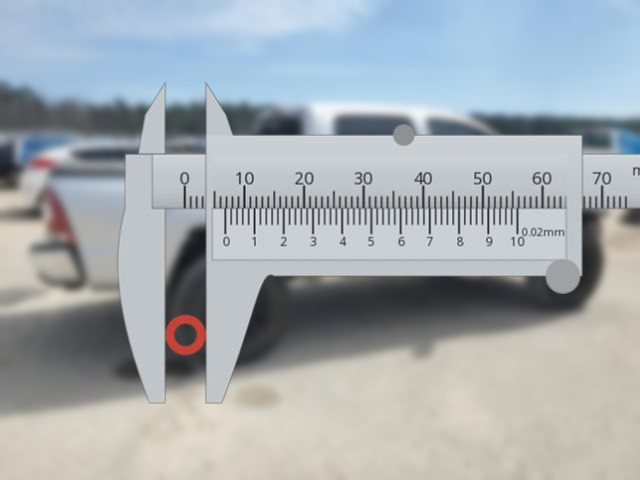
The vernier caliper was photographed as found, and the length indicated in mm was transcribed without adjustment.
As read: 6.8 mm
